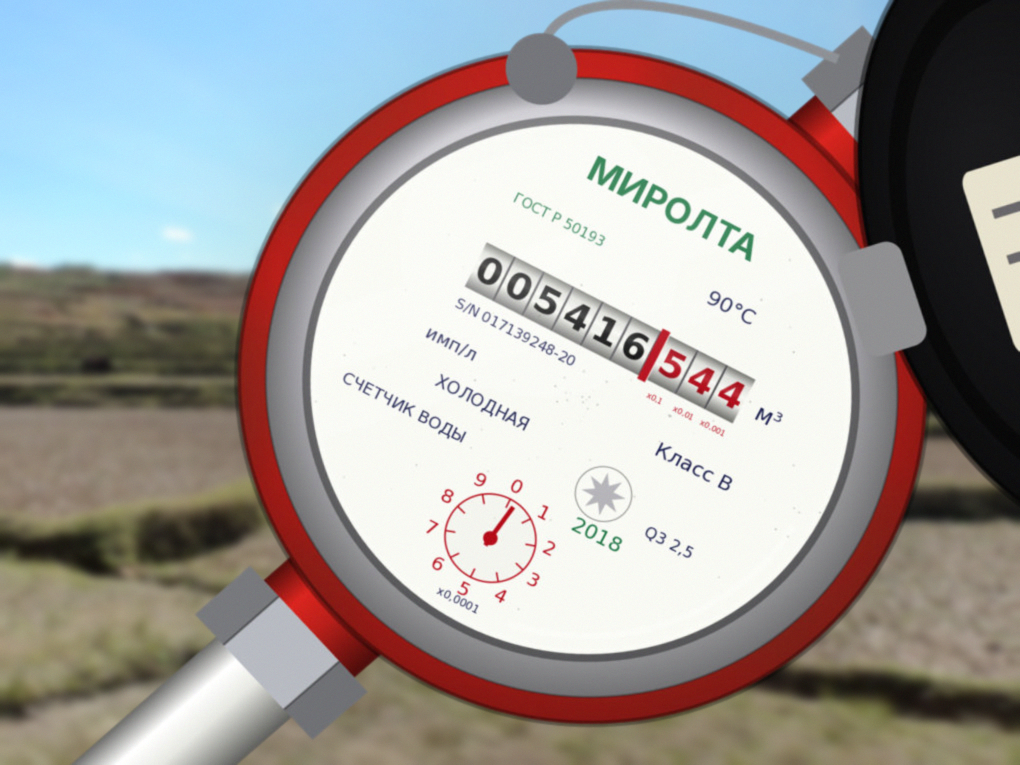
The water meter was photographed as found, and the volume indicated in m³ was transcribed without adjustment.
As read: 5416.5440 m³
